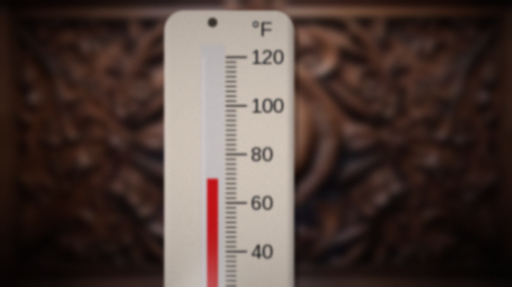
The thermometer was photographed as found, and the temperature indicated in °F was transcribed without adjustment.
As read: 70 °F
